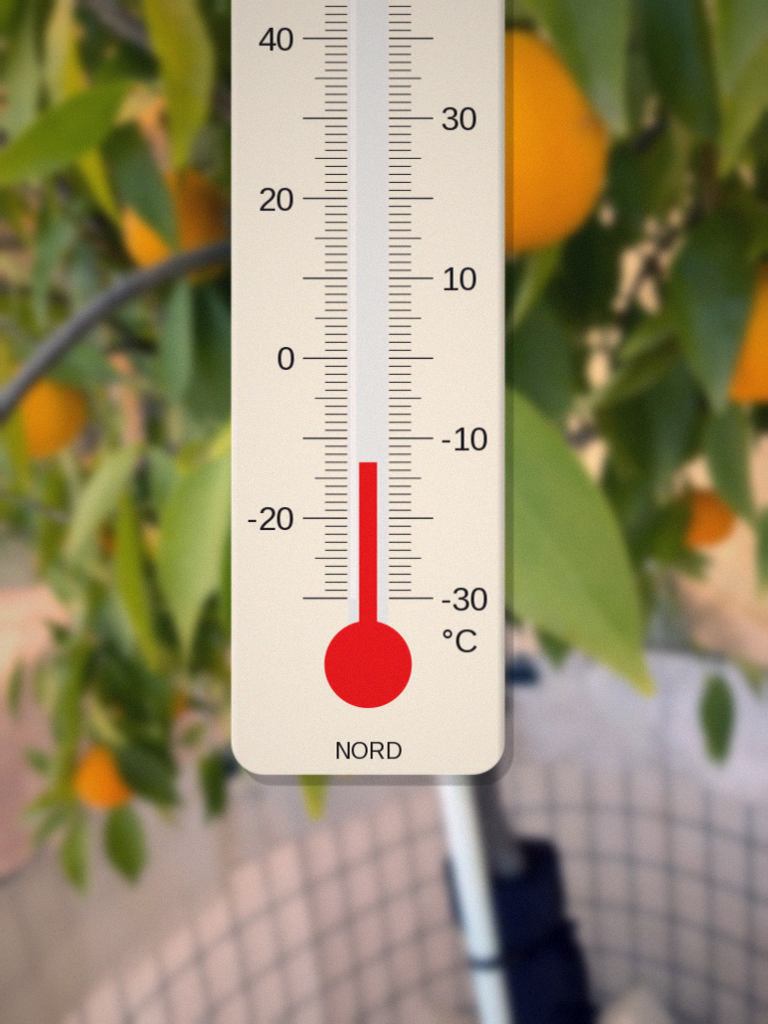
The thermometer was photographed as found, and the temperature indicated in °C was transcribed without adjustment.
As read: -13 °C
